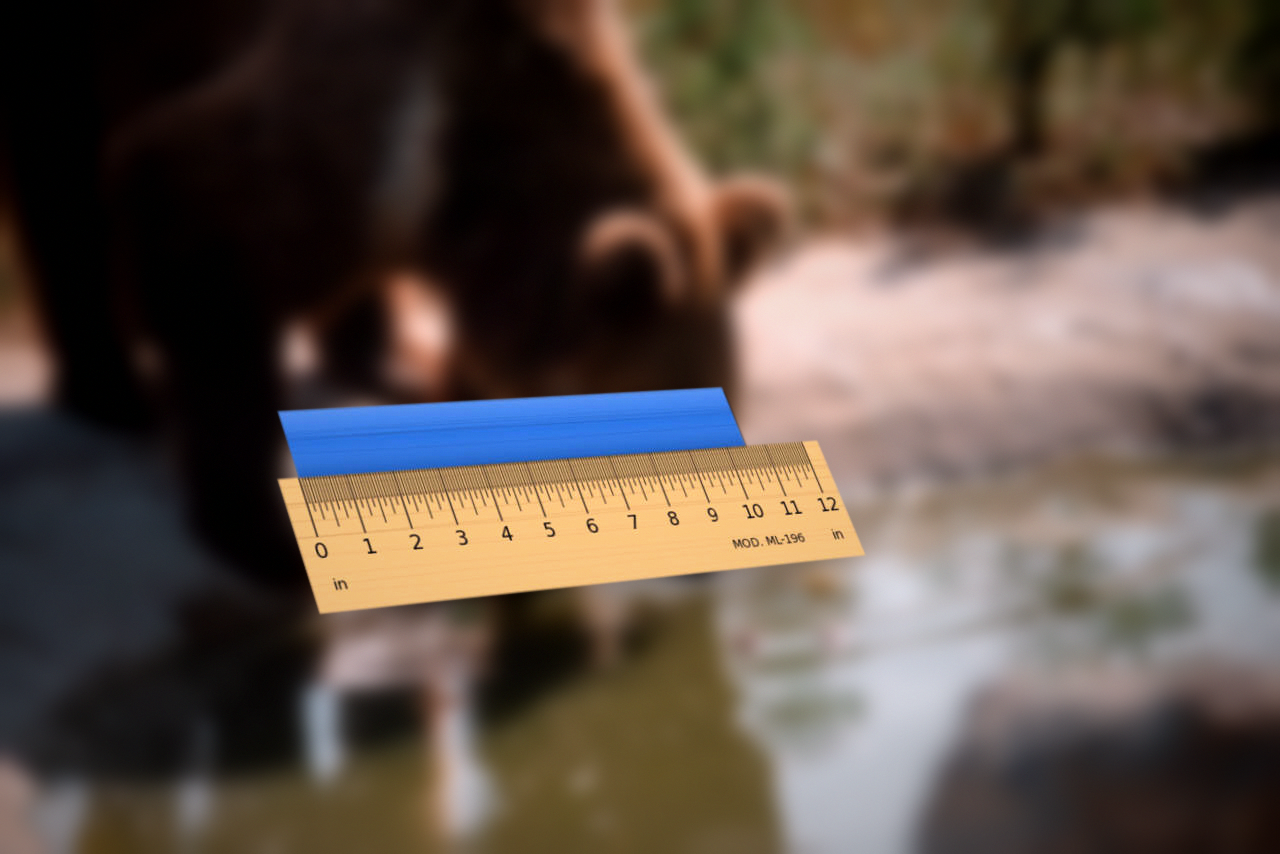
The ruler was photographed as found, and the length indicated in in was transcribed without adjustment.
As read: 10.5 in
